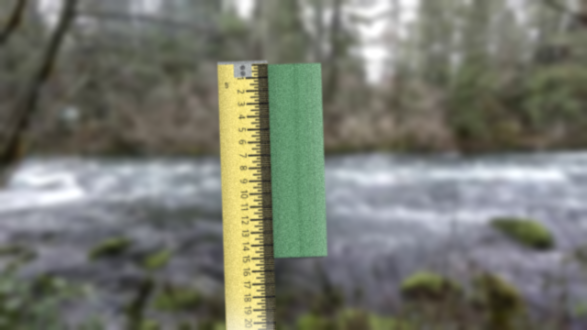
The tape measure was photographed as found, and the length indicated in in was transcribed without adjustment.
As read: 15 in
